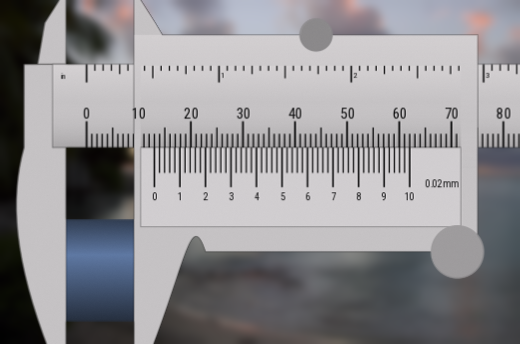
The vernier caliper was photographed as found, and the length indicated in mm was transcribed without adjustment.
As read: 13.0 mm
